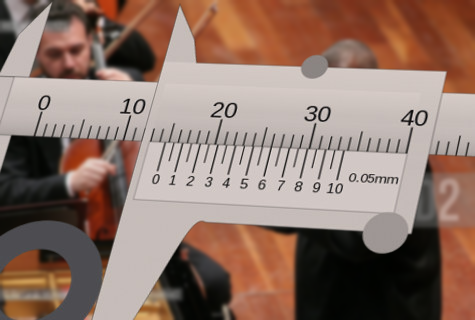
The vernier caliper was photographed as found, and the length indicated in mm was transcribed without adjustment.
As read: 14.6 mm
